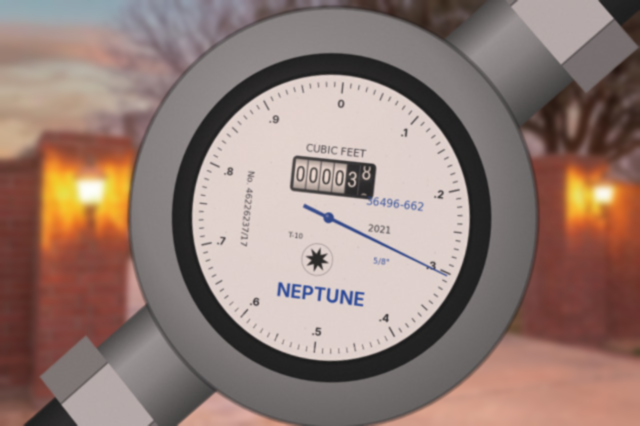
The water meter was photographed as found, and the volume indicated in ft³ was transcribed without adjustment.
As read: 38.30 ft³
